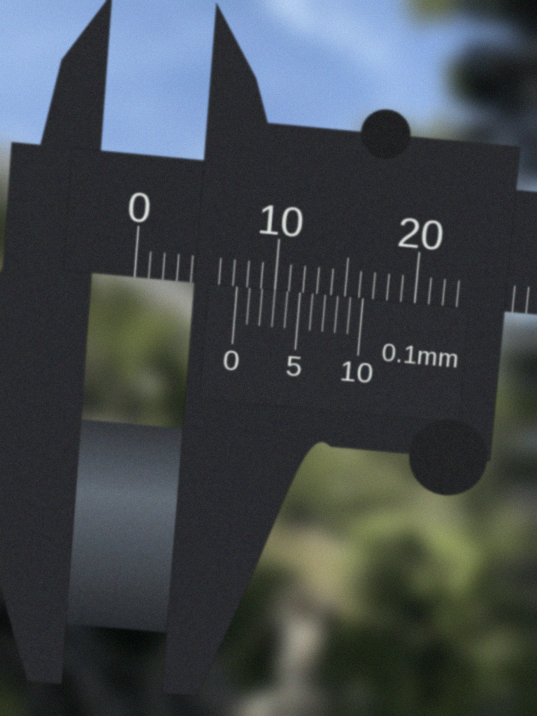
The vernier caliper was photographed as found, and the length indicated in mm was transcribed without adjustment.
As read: 7.3 mm
